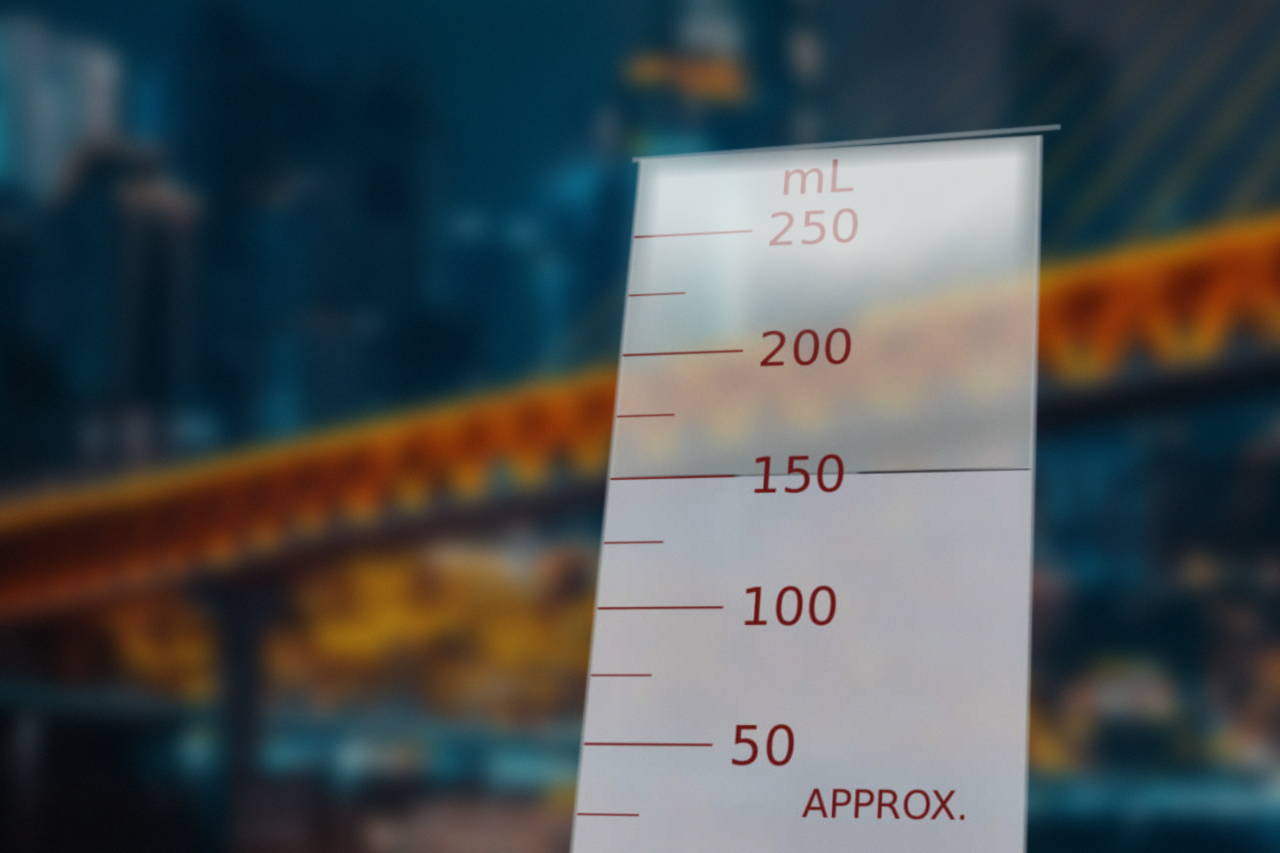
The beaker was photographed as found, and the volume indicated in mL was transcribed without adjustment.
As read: 150 mL
